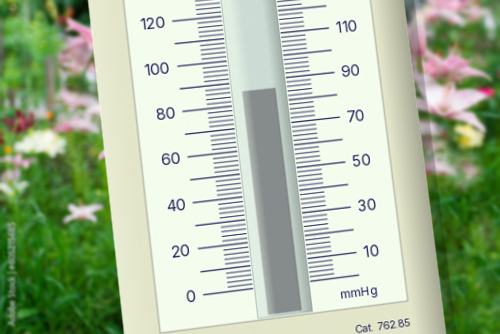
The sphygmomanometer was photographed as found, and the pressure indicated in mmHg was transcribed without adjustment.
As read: 86 mmHg
